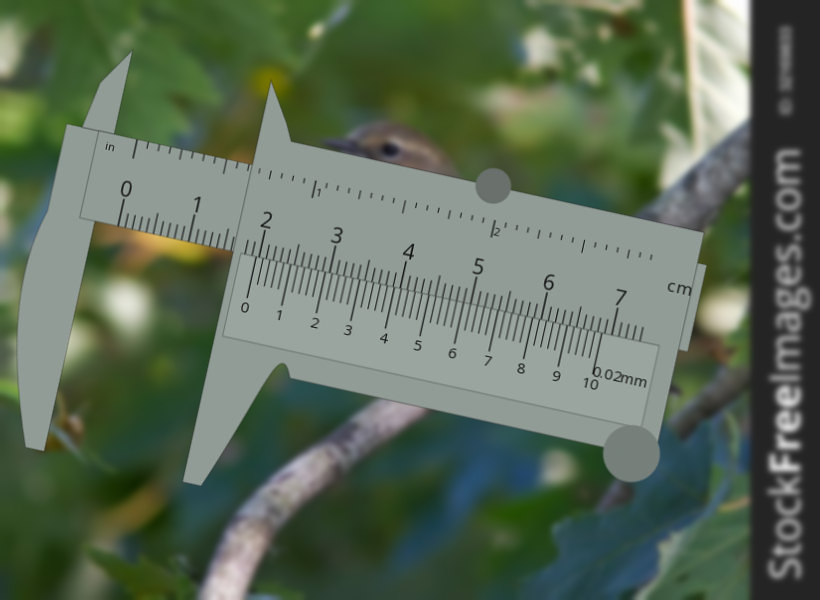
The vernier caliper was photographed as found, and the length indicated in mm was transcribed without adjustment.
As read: 19.6 mm
